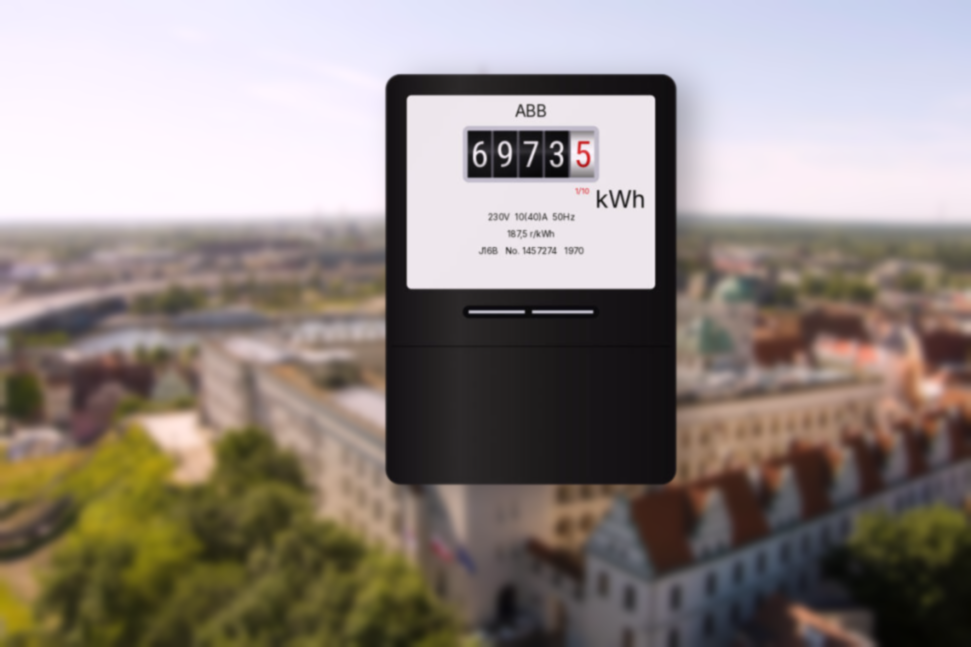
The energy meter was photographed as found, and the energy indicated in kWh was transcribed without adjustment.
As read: 6973.5 kWh
